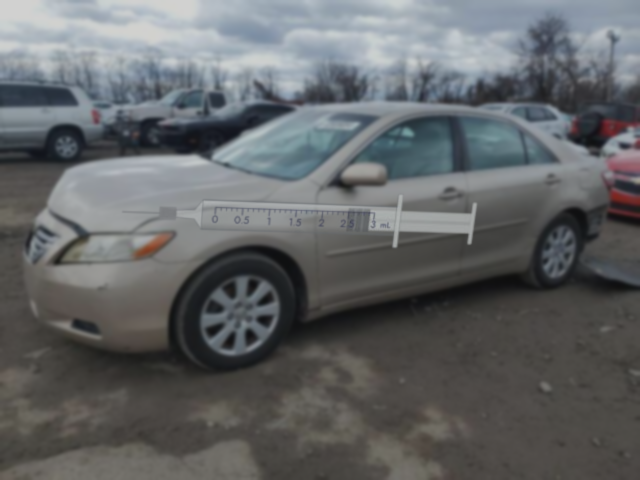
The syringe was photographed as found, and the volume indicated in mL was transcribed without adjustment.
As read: 2.5 mL
